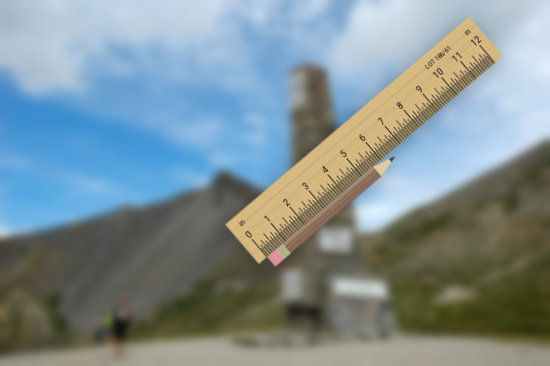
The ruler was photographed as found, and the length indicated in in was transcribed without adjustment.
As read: 6.5 in
